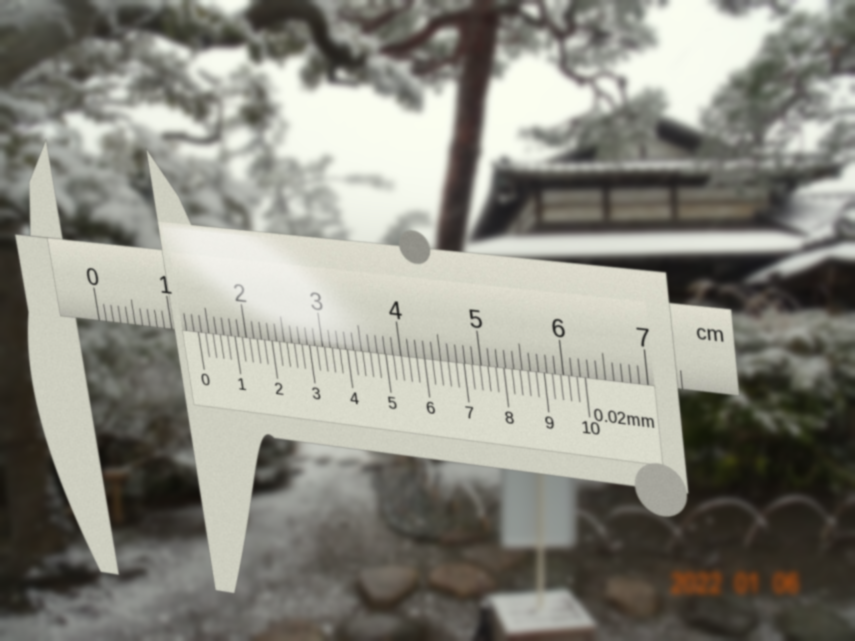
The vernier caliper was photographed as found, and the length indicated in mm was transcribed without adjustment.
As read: 13.6 mm
